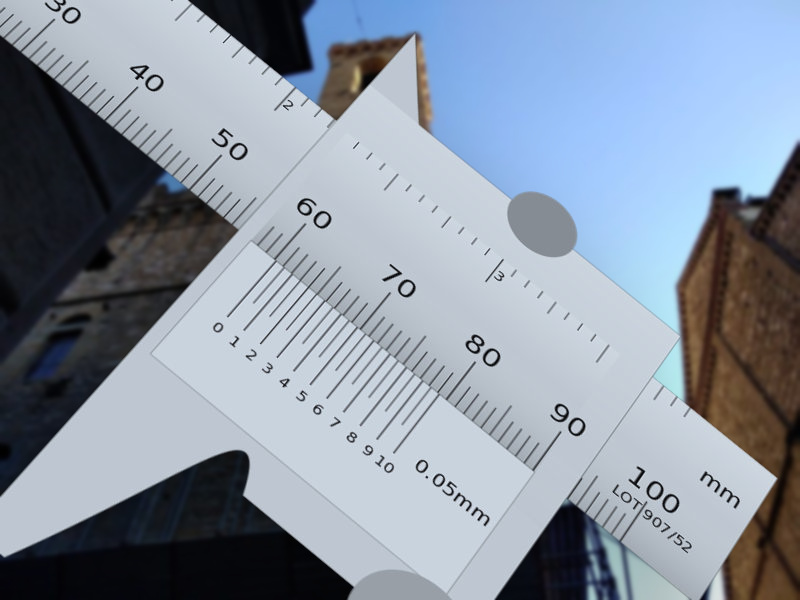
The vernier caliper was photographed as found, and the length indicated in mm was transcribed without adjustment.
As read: 60.2 mm
